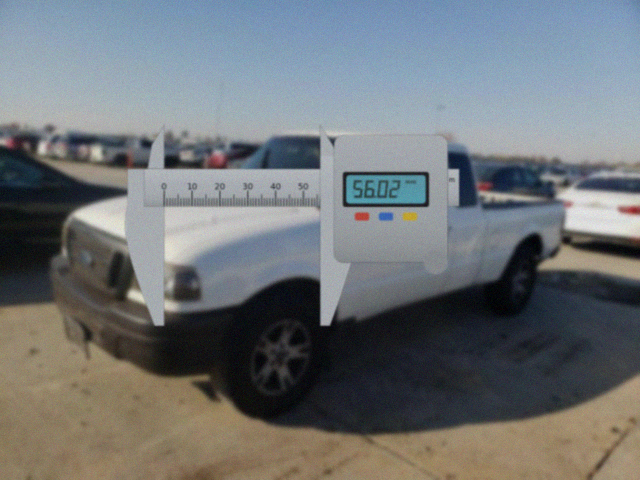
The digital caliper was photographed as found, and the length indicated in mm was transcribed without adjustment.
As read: 56.02 mm
